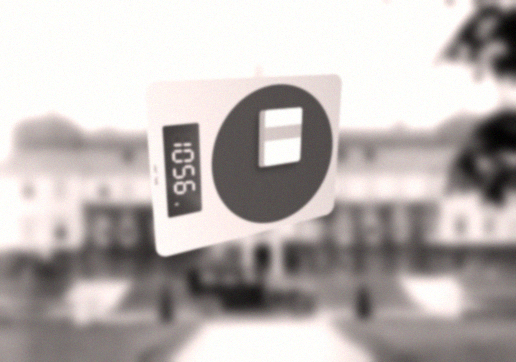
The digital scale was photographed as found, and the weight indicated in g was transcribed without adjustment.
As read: 1056 g
